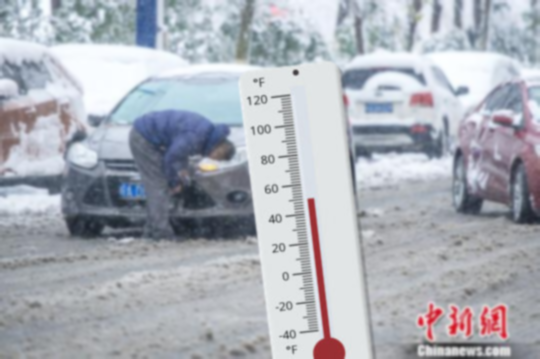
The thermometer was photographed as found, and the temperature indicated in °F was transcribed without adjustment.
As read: 50 °F
